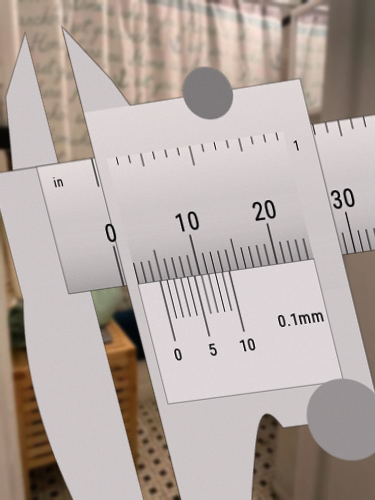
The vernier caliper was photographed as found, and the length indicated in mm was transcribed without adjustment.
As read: 4.8 mm
